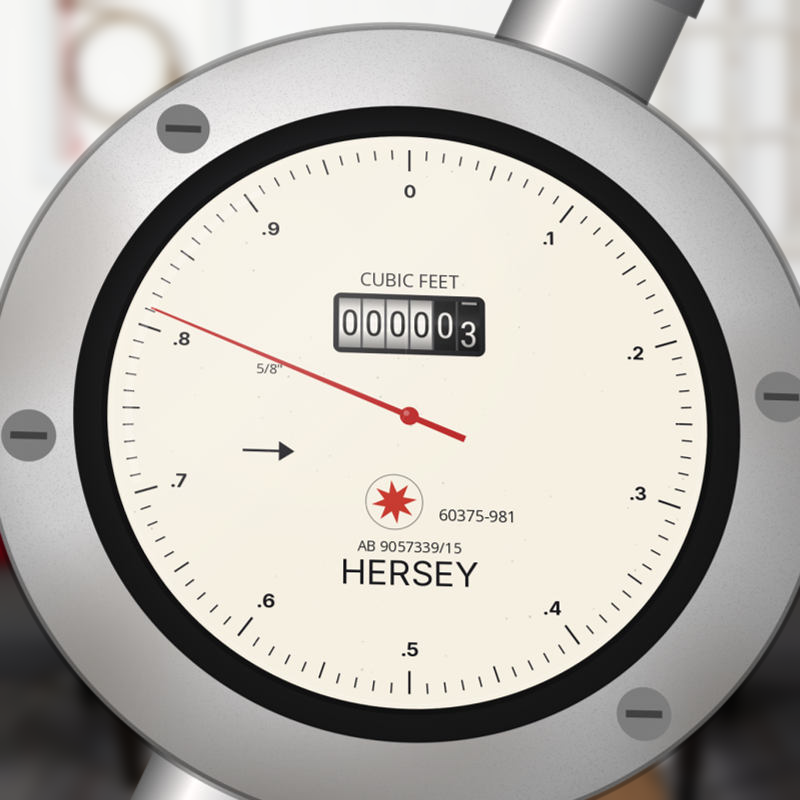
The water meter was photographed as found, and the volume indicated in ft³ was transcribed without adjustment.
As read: 2.81 ft³
